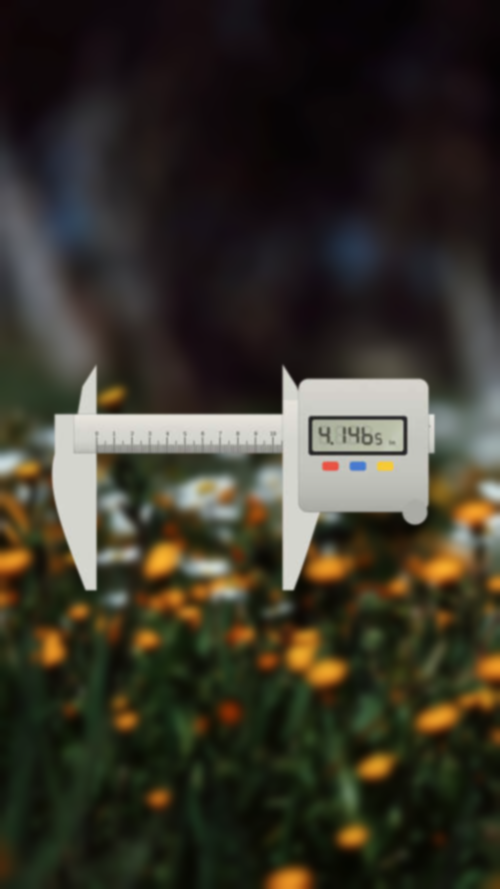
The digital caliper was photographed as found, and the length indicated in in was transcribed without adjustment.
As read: 4.1465 in
